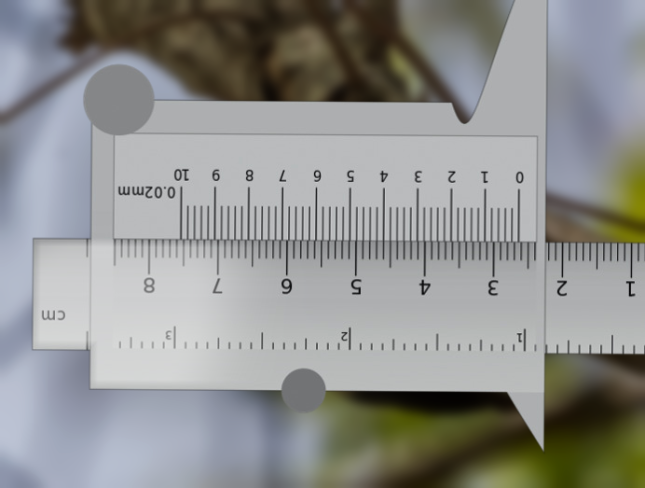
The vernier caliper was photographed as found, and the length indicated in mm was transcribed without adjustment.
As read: 26.4 mm
